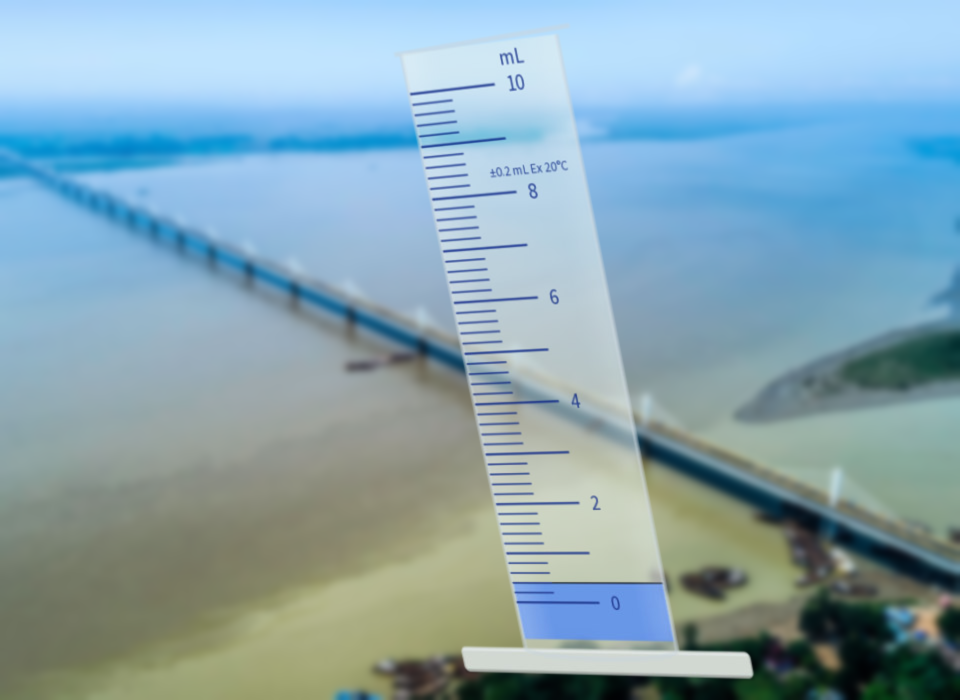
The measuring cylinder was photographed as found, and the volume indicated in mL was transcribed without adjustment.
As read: 0.4 mL
